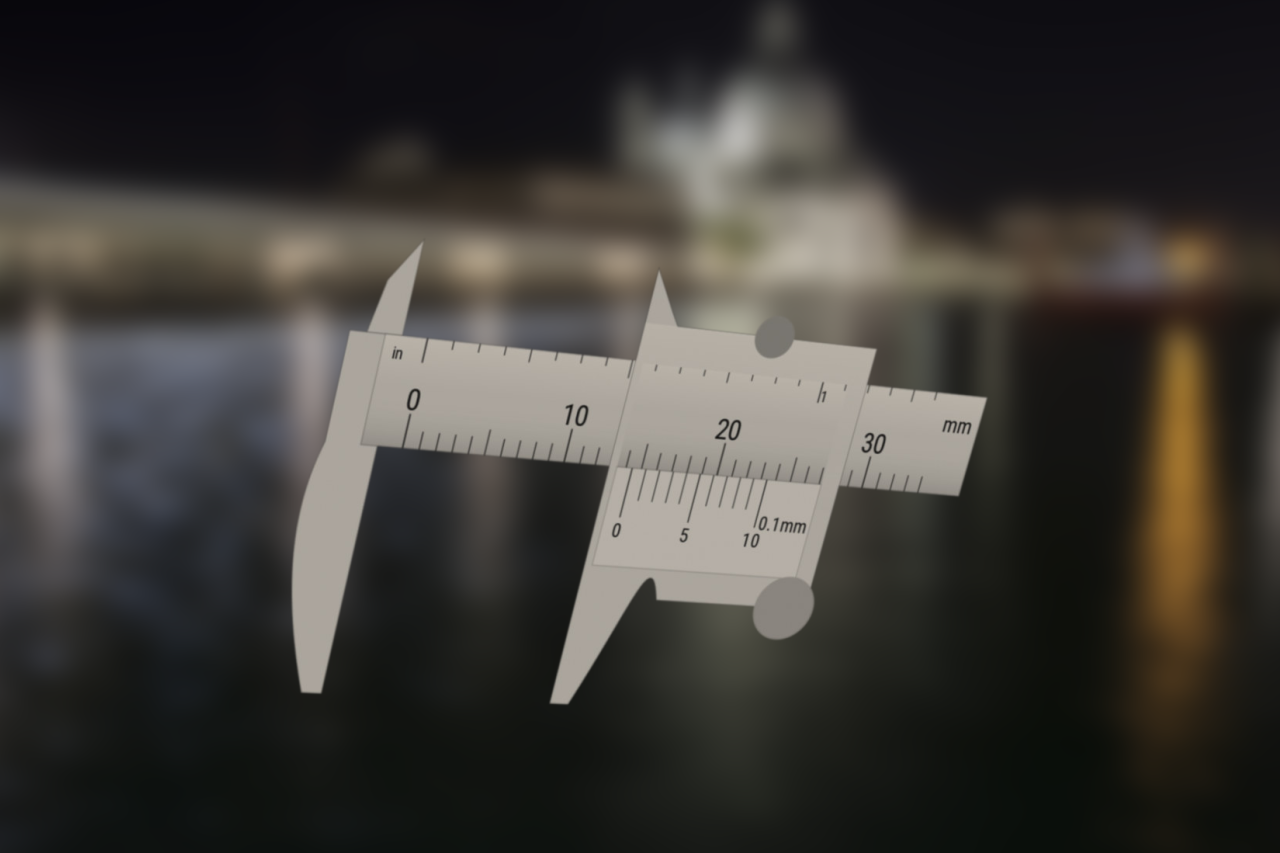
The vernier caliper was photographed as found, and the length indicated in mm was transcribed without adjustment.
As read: 14.4 mm
